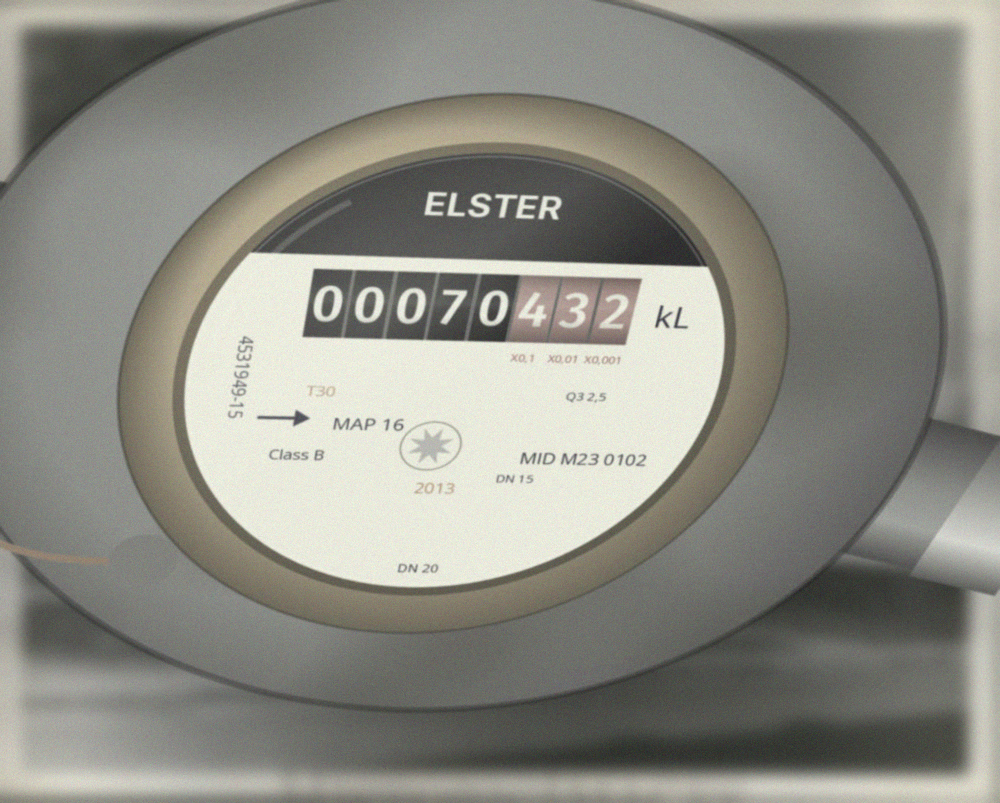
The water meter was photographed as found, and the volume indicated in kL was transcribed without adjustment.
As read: 70.432 kL
